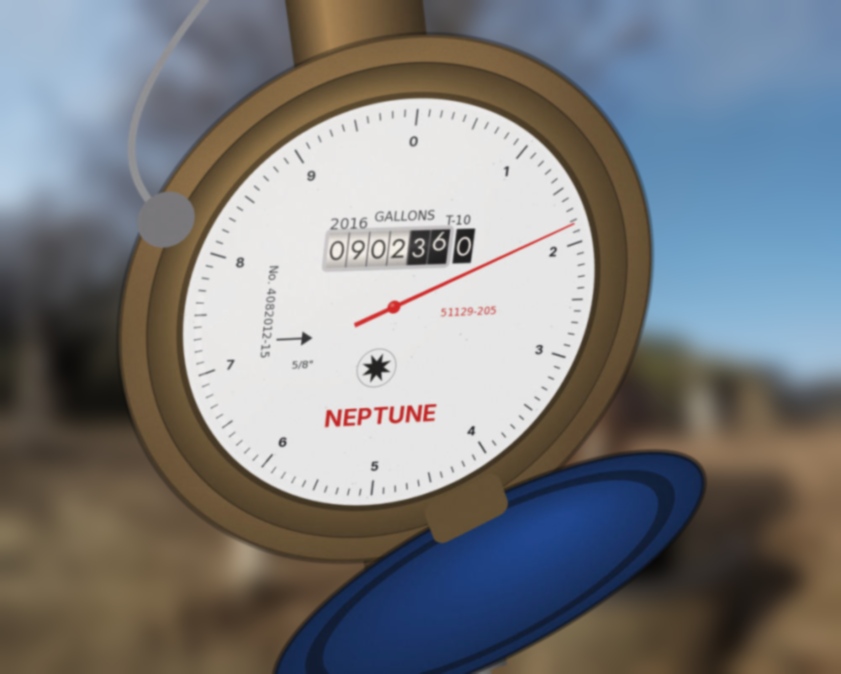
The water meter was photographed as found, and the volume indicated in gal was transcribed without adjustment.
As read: 902361.8 gal
